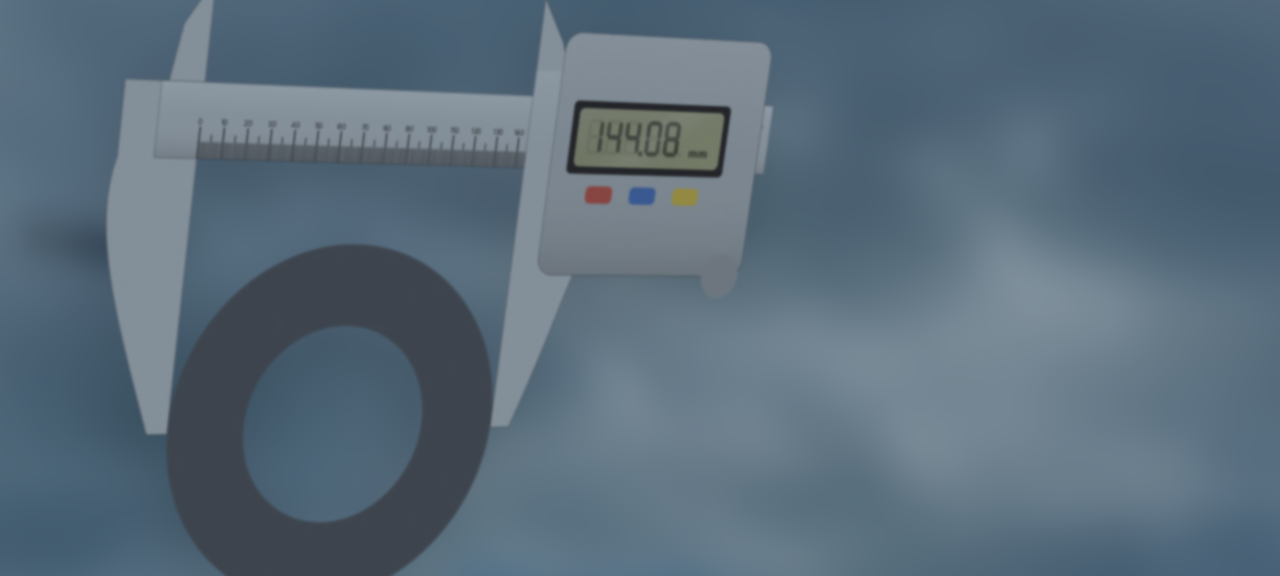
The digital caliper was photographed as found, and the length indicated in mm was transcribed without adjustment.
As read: 144.08 mm
